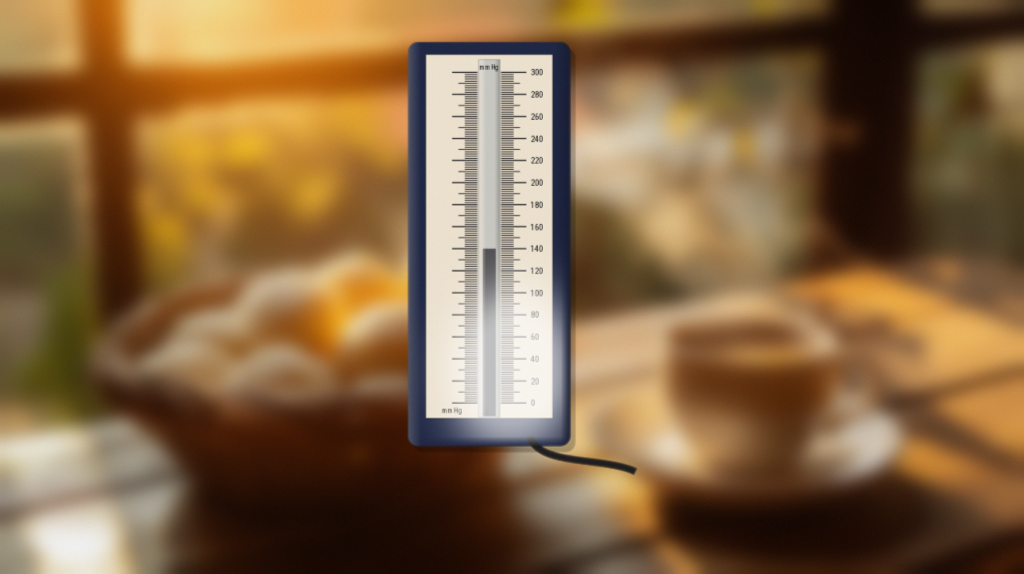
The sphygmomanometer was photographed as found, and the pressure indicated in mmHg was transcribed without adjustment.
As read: 140 mmHg
